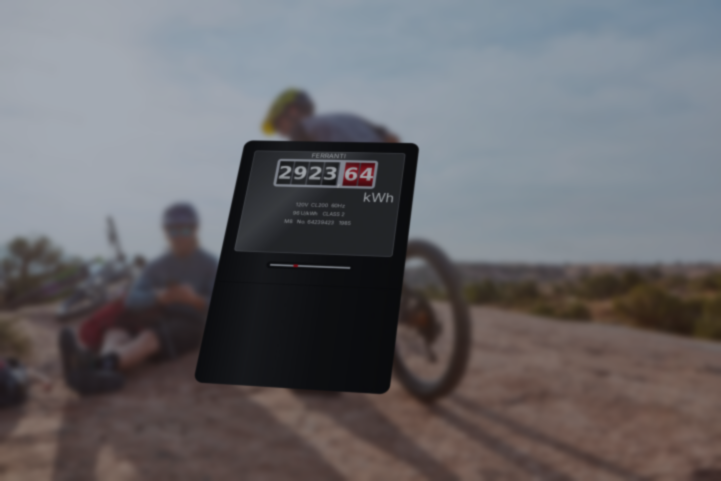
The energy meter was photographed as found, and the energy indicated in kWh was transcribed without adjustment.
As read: 2923.64 kWh
